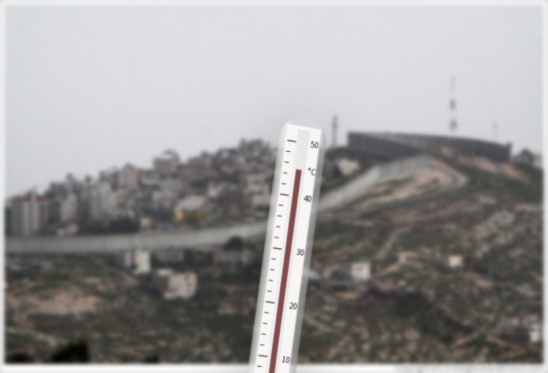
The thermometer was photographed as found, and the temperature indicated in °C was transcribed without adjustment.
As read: 45 °C
